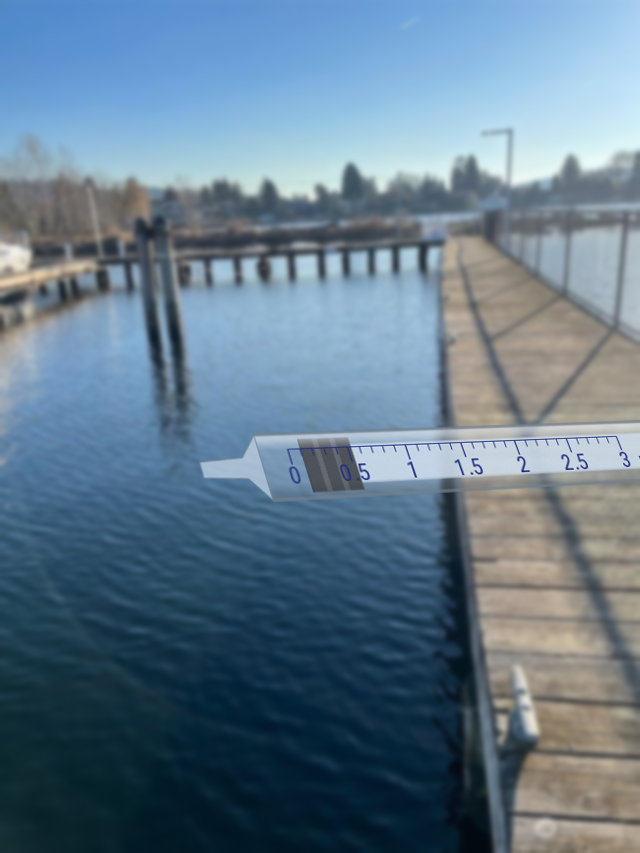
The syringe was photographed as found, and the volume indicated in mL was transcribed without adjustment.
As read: 0.1 mL
